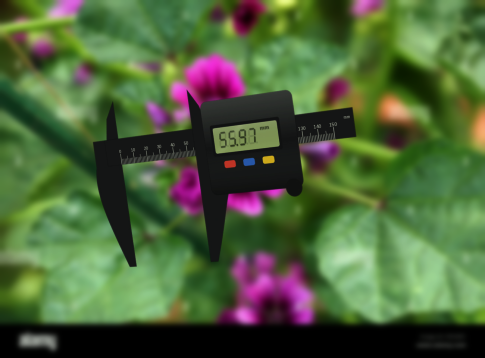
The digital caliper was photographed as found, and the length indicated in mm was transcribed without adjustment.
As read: 55.97 mm
